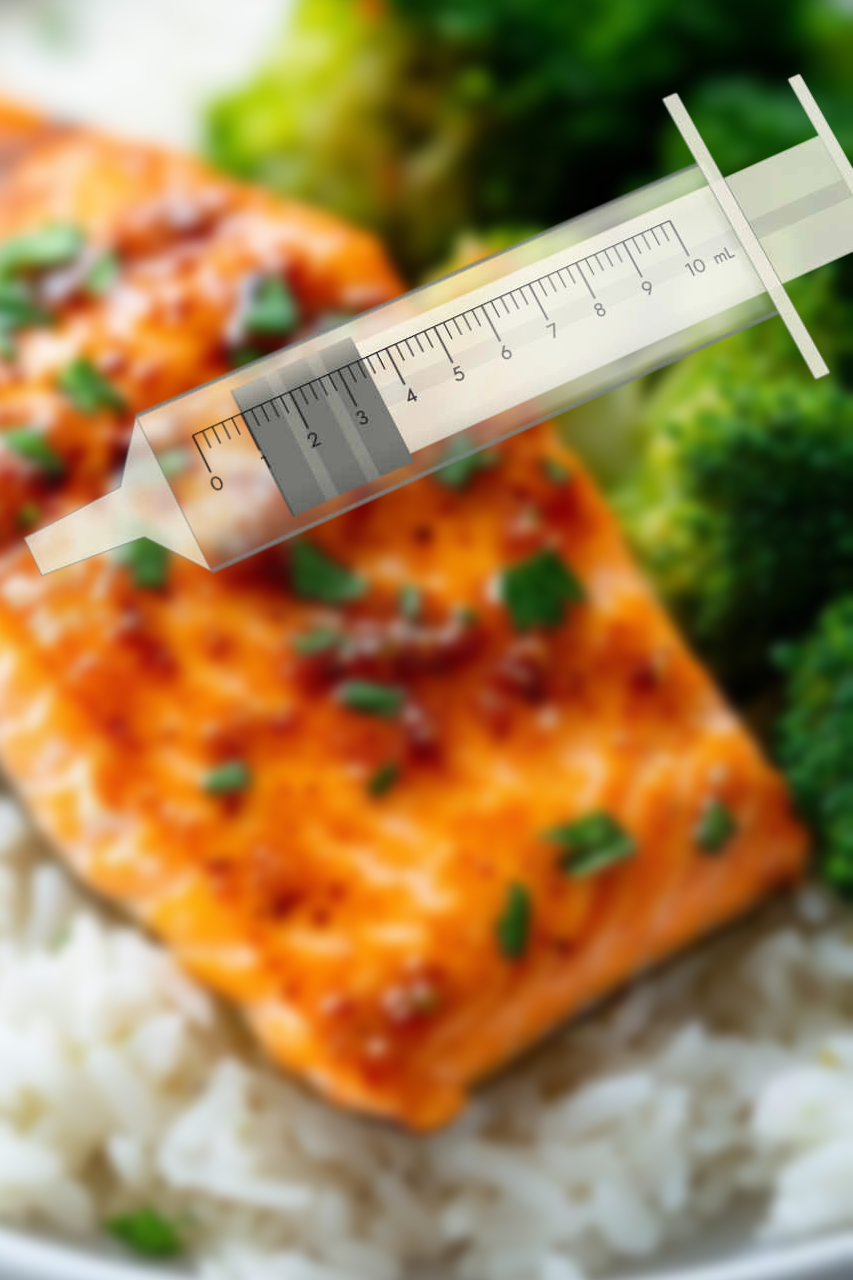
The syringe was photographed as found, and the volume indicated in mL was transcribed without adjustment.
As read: 1 mL
